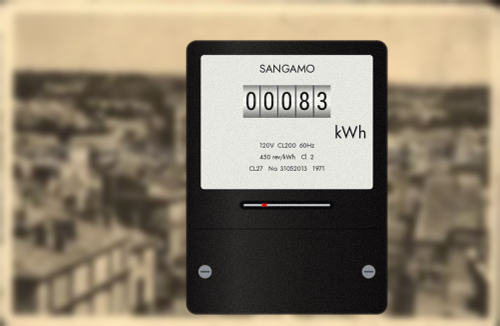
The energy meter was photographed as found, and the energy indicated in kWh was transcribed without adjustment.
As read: 83 kWh
